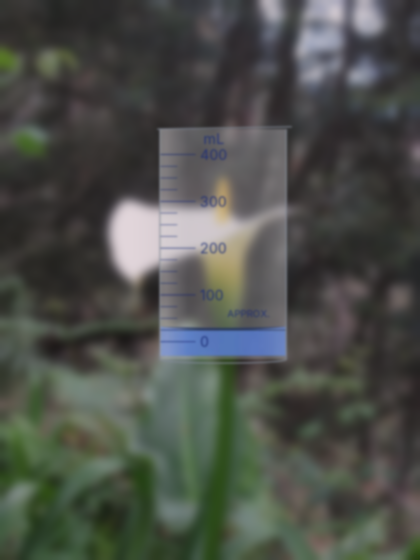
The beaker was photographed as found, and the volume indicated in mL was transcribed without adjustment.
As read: 25 mL
